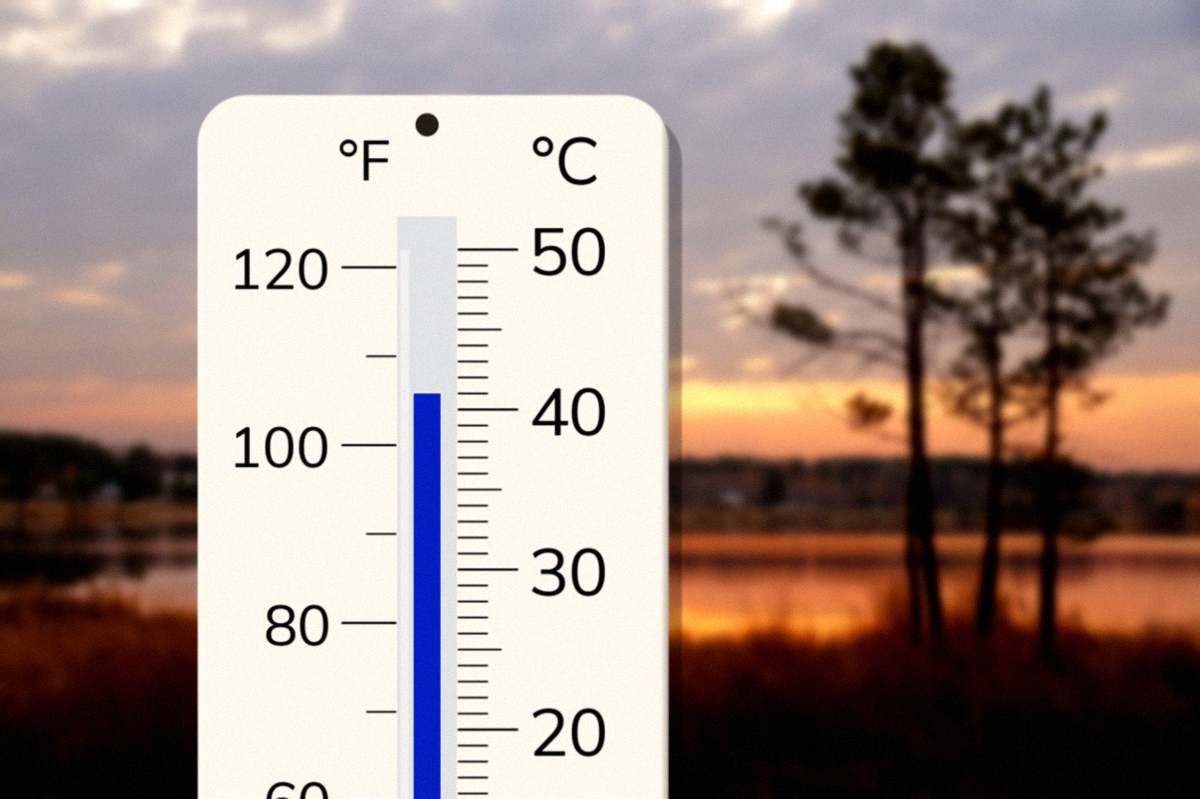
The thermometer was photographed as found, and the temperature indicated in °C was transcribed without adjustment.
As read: 41 °C
